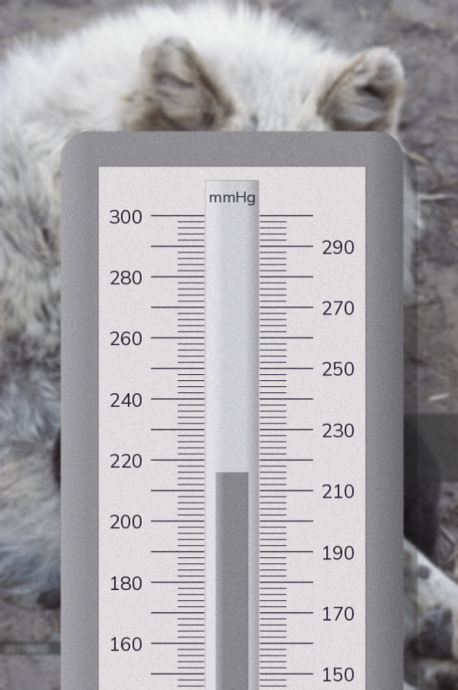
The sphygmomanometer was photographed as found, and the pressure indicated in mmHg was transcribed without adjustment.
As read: 216 mmHg
